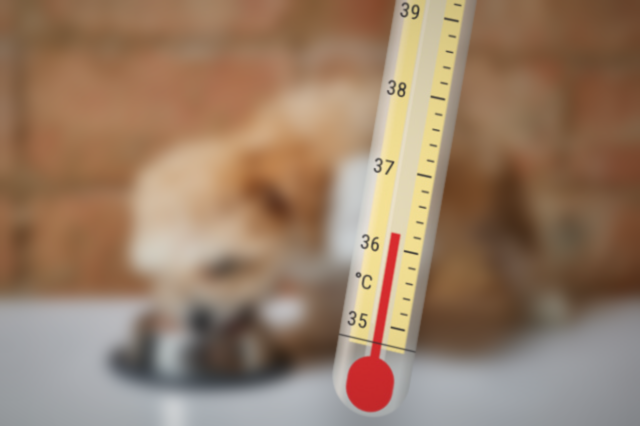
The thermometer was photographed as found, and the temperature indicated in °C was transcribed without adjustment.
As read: 36.2 °C
